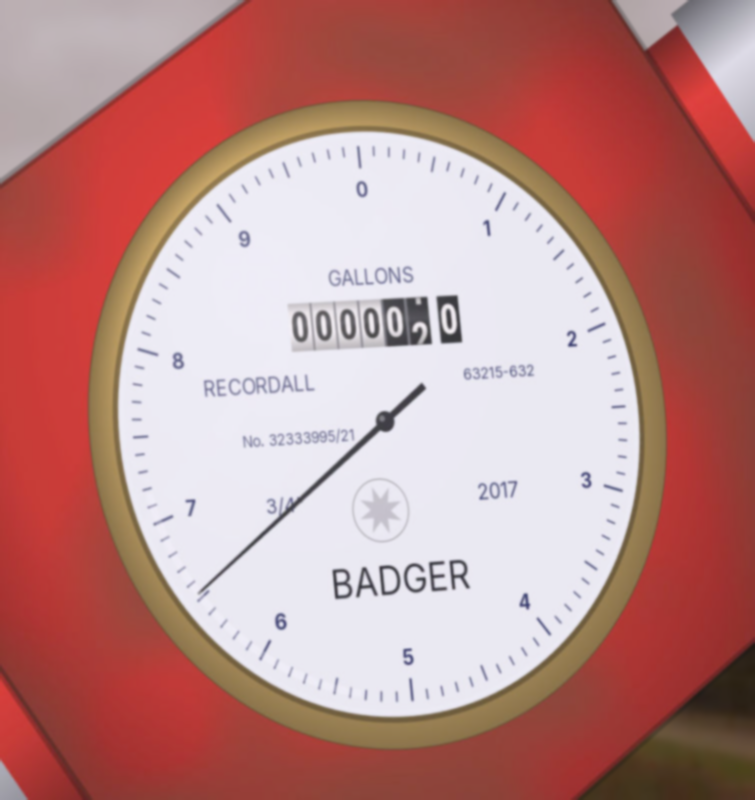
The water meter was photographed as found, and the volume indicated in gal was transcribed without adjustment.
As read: 16.5 gal
